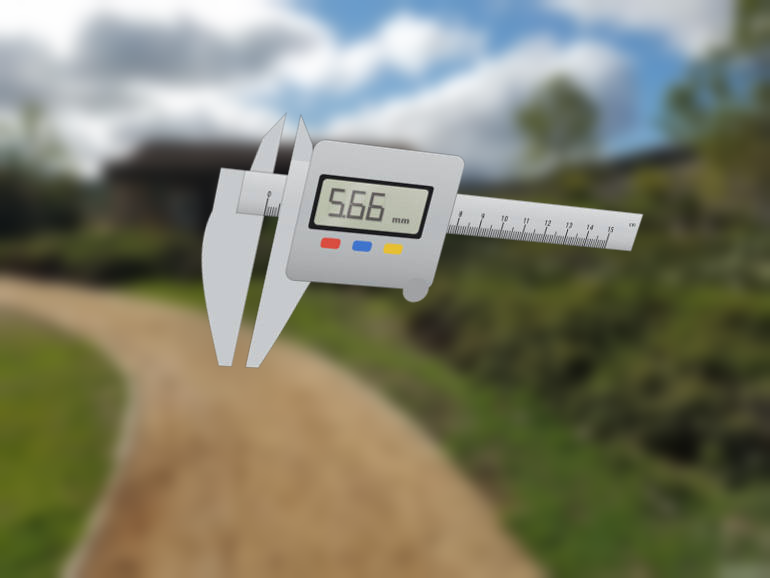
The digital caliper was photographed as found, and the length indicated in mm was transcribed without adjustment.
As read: 5.66 mm
